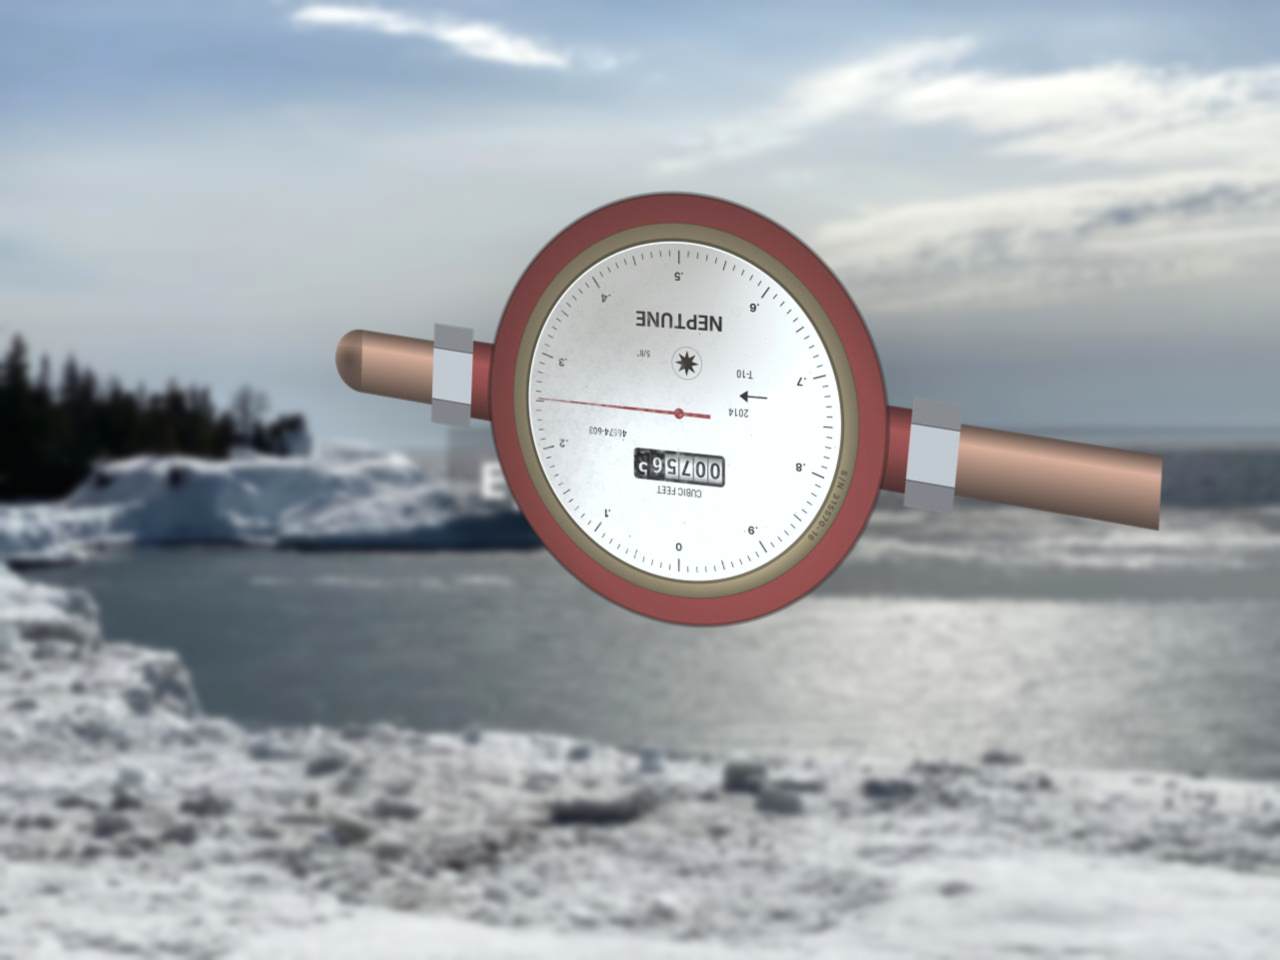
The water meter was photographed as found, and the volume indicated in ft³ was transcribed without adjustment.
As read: 7565.25 ft³
